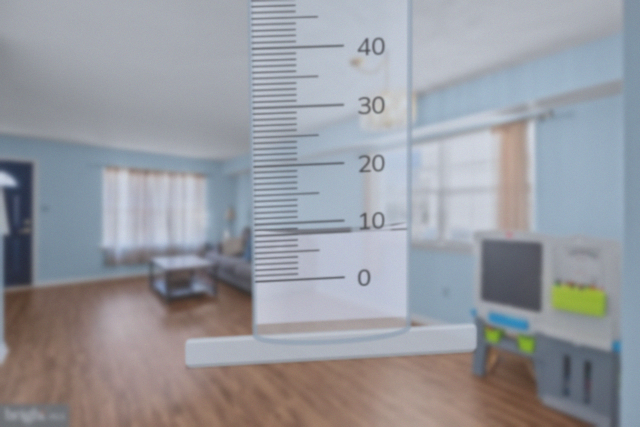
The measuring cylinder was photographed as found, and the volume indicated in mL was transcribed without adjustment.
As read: 8 mL
